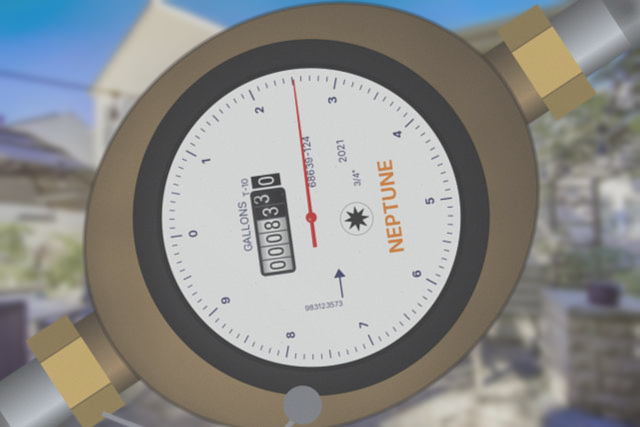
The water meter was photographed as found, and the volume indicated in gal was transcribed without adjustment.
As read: 8332.5 gal
